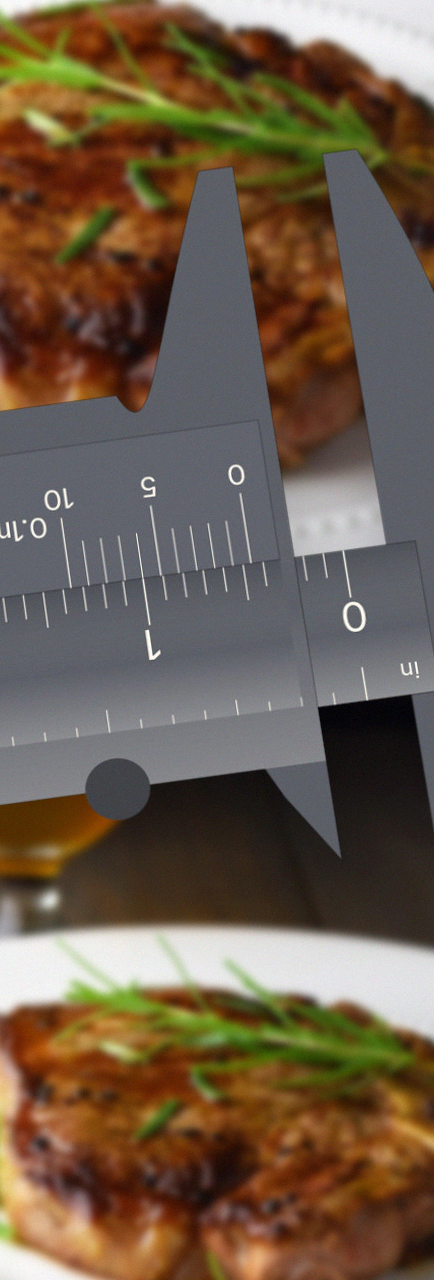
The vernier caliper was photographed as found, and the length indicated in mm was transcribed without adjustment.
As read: 4.6 mm
